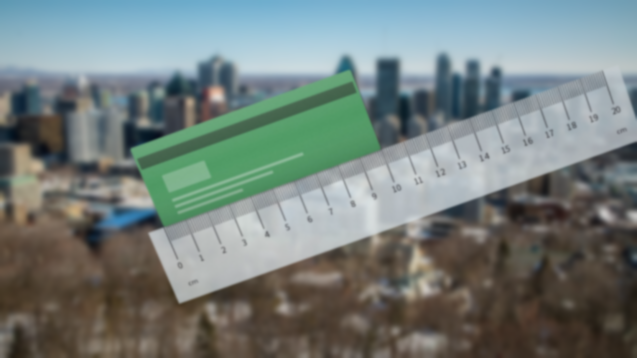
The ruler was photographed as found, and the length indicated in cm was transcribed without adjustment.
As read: 10 cm
